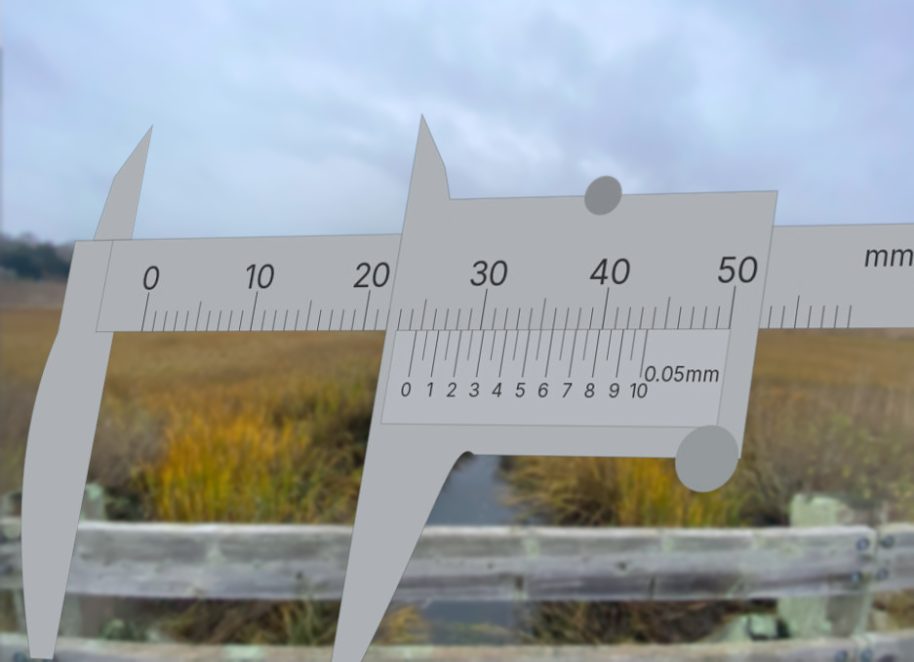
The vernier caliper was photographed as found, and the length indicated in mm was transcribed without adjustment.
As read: 24.6 mm
